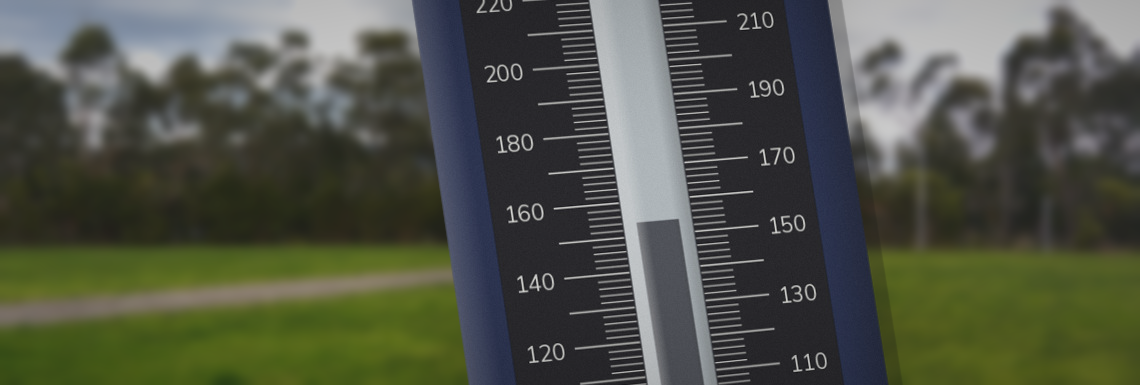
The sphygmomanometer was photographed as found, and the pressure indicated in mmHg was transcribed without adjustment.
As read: 154 mmHg
